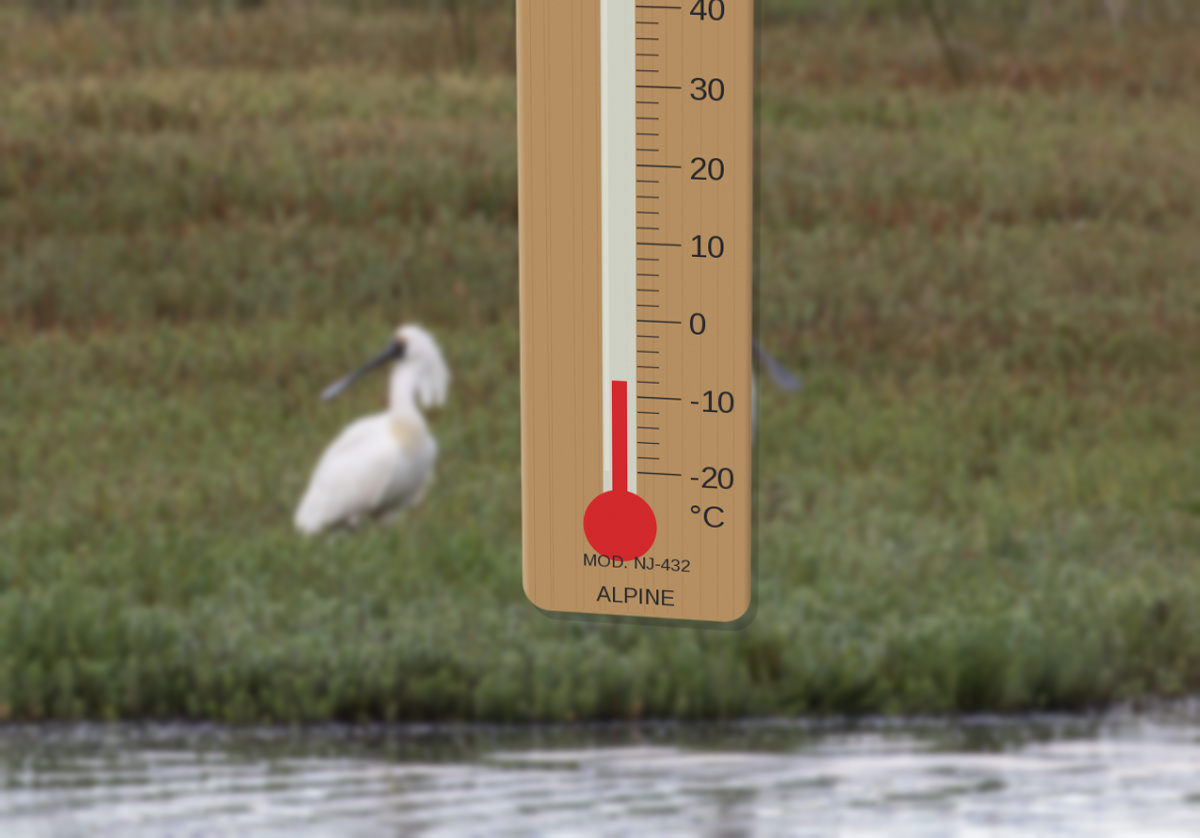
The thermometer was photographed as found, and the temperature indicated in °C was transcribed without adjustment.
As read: -8 °C
